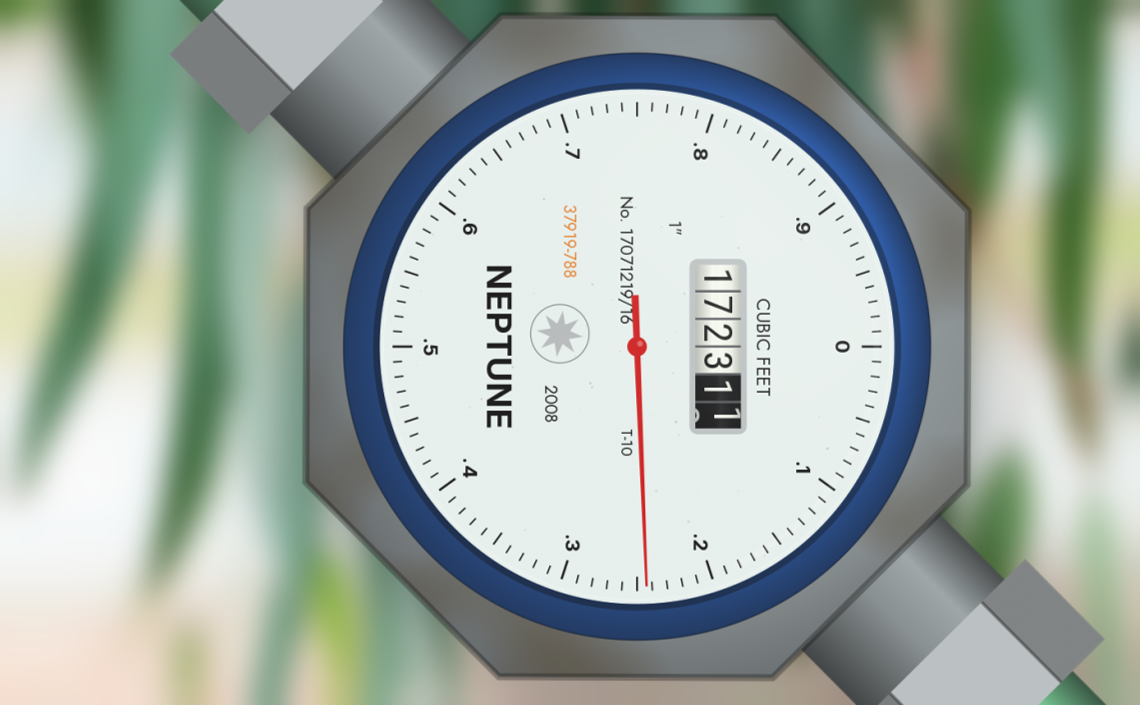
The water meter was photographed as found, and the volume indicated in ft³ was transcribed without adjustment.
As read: 172311.24 ft³
